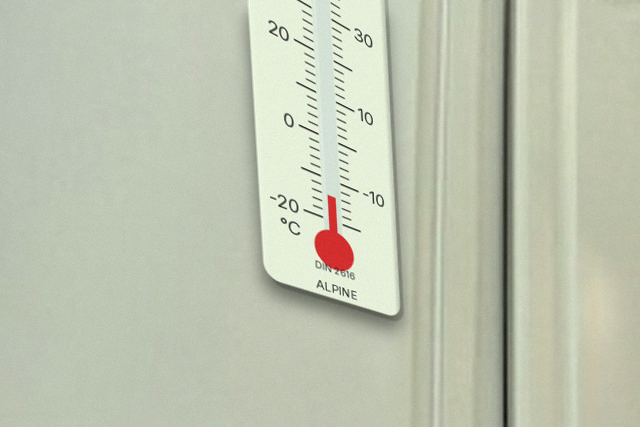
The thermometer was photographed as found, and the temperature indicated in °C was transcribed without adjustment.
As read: -14 °C
